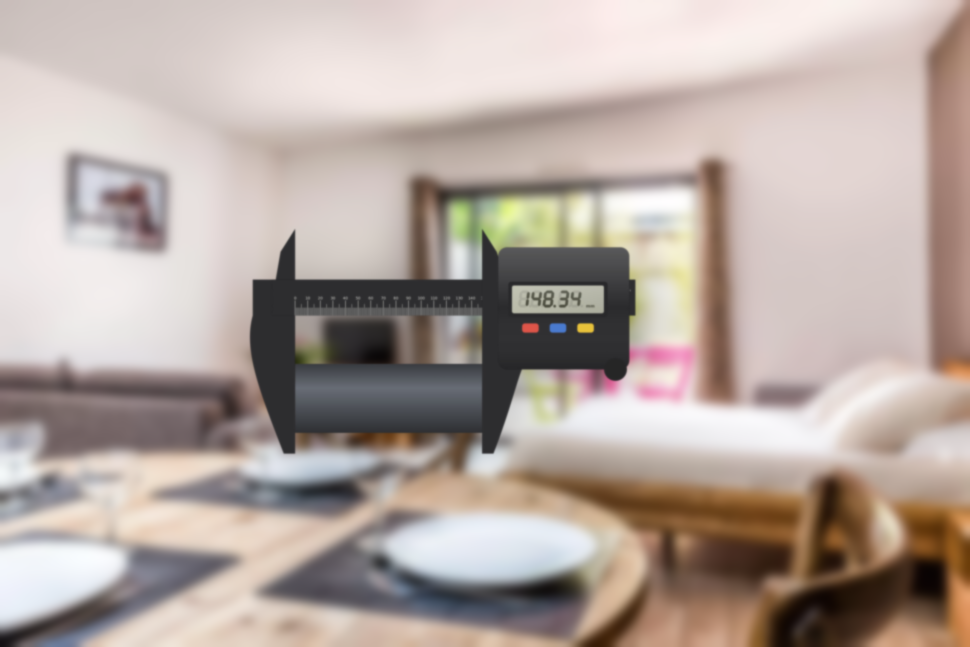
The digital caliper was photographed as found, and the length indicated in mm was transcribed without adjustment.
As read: 148.34 mm
